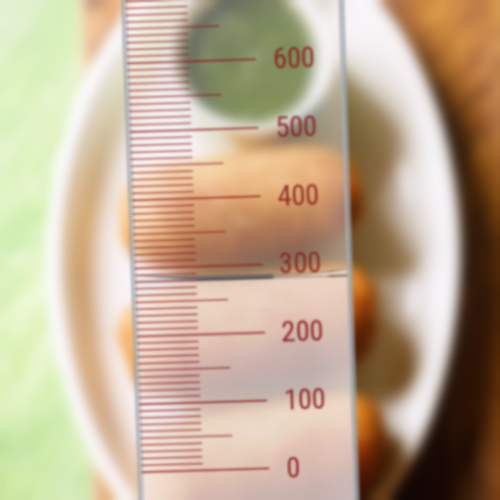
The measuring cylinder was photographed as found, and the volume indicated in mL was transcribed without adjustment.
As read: 280 mL
